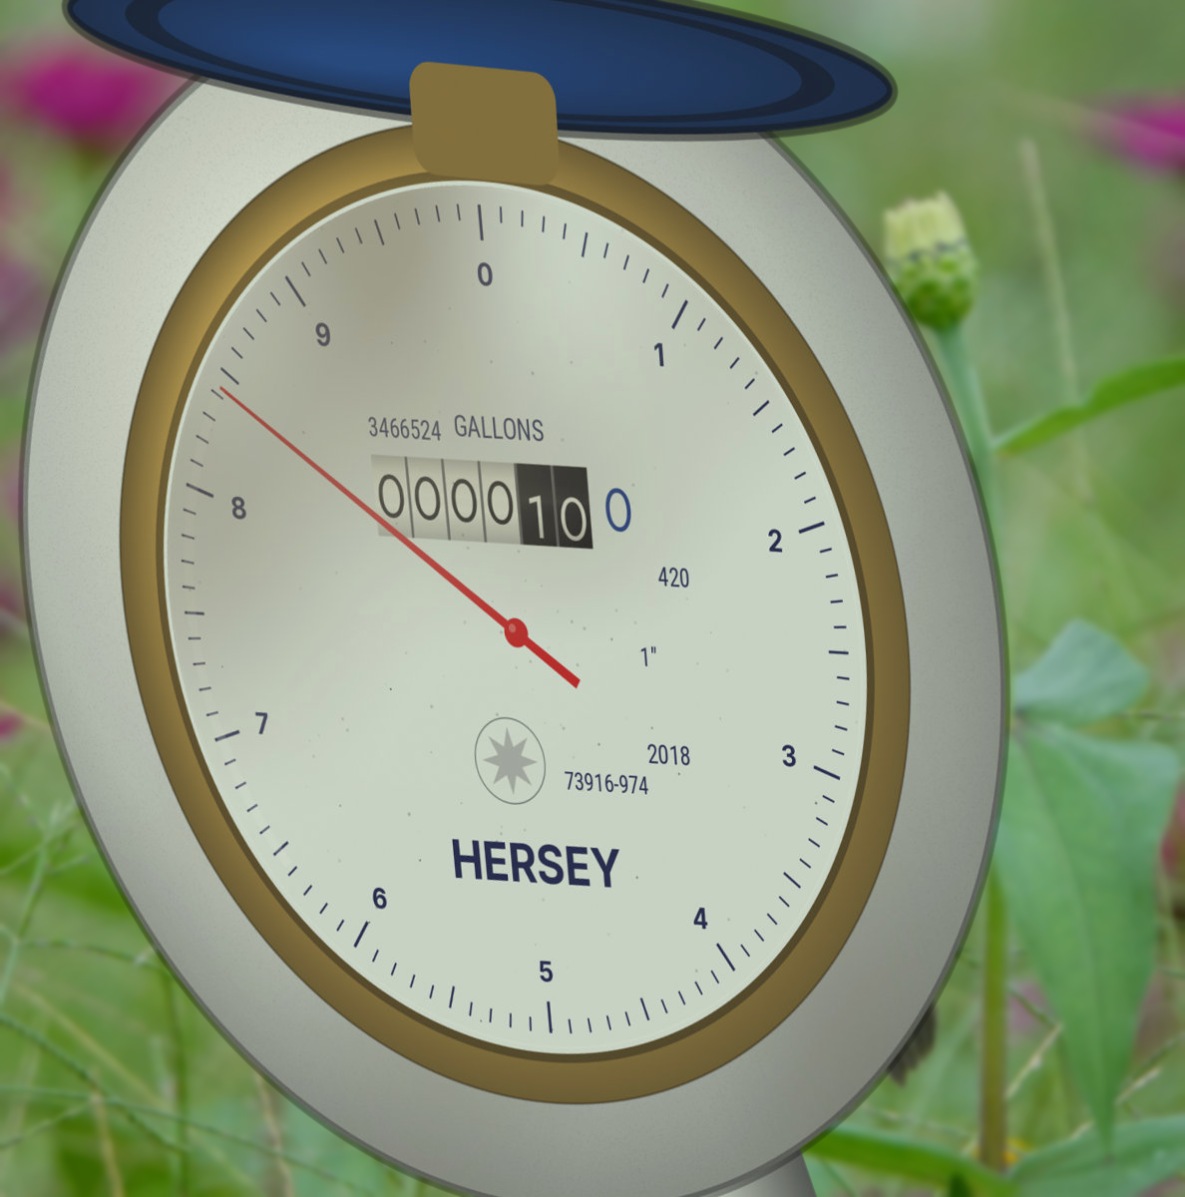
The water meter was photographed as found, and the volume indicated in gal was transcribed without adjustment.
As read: 98.4 gal
